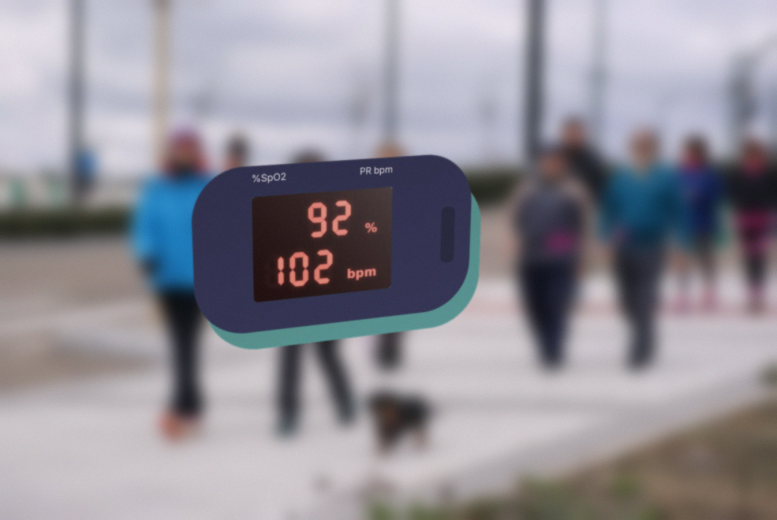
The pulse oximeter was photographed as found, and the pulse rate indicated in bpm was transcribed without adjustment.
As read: 102 bpm
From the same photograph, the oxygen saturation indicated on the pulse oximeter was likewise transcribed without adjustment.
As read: 92 %
